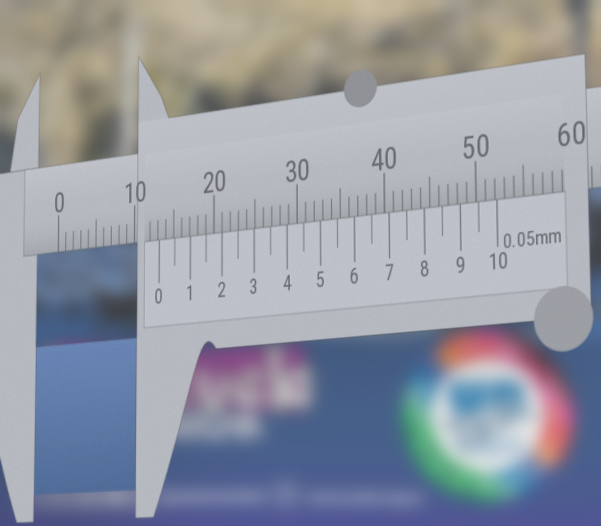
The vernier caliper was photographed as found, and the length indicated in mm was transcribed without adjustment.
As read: 13.2 mm
